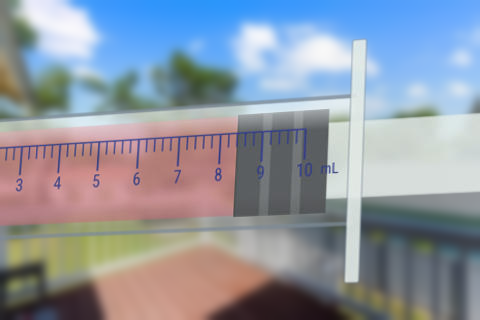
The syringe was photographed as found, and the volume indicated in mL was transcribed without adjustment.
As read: 8.4 mL
